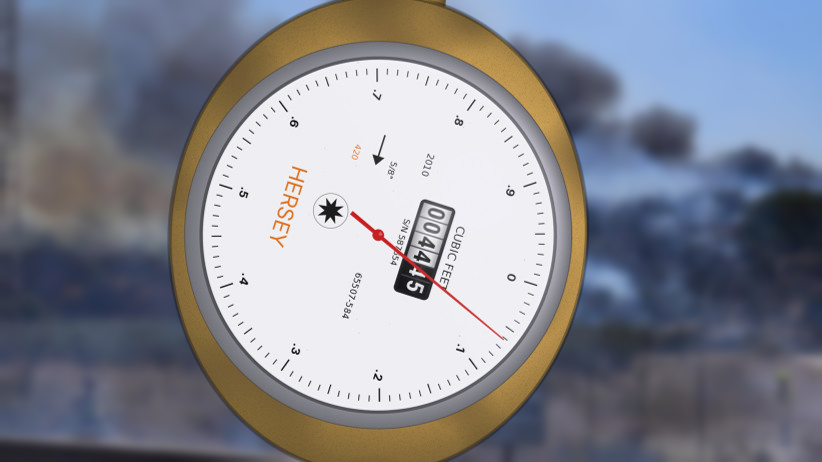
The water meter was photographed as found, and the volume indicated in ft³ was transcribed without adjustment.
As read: 4445.06 ft³
